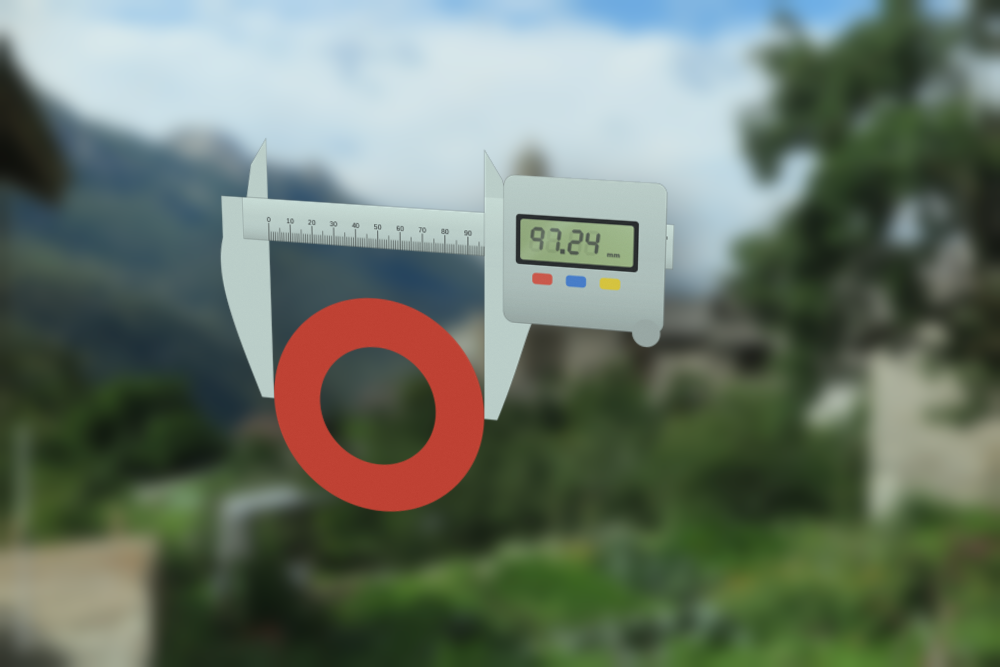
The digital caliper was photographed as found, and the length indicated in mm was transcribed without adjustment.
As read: 97.24 mm
